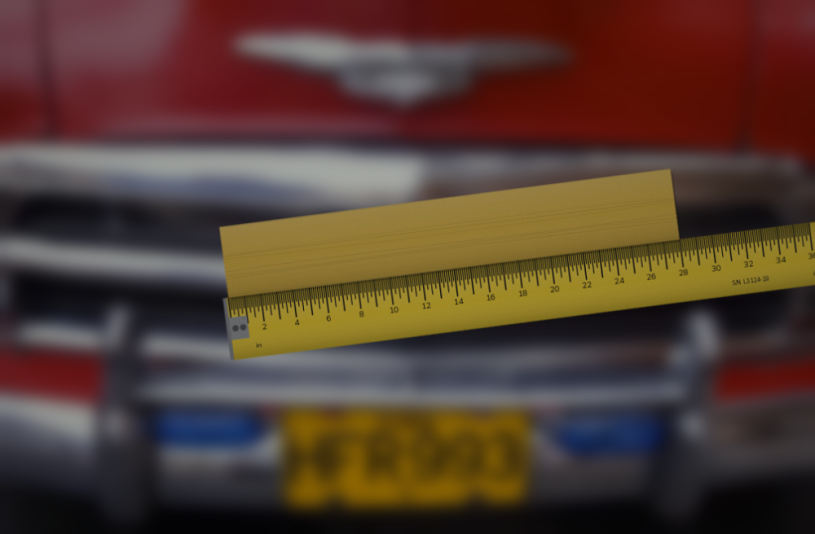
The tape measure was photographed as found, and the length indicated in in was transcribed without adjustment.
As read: 28 in
